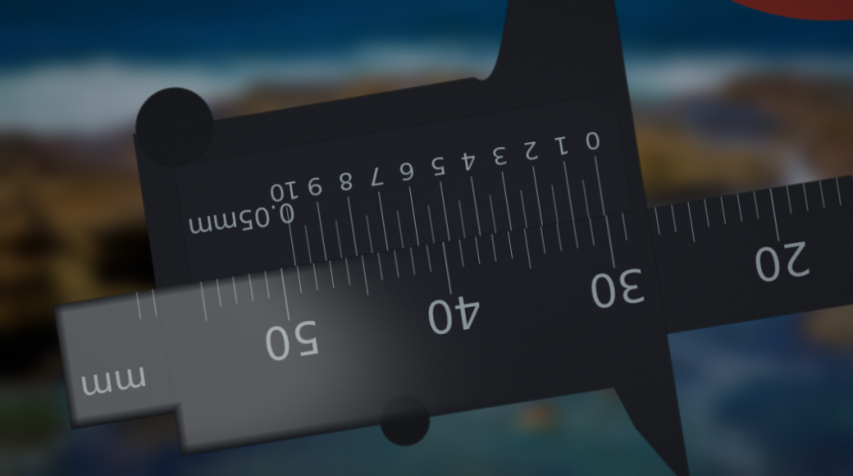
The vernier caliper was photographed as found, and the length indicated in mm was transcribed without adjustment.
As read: 30.1 mm
